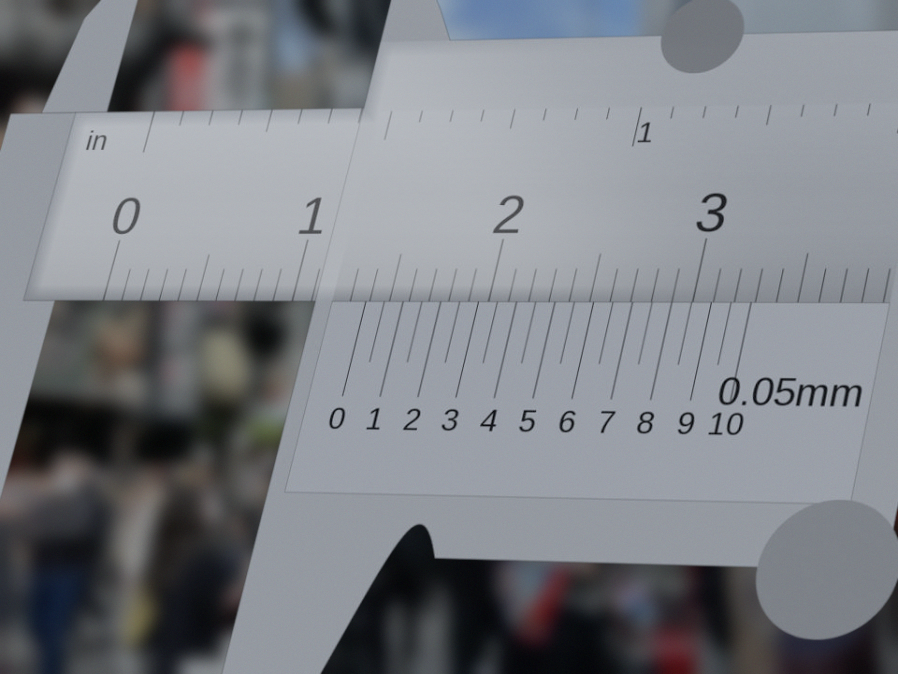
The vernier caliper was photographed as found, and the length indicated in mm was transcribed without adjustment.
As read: 13.8 mm
